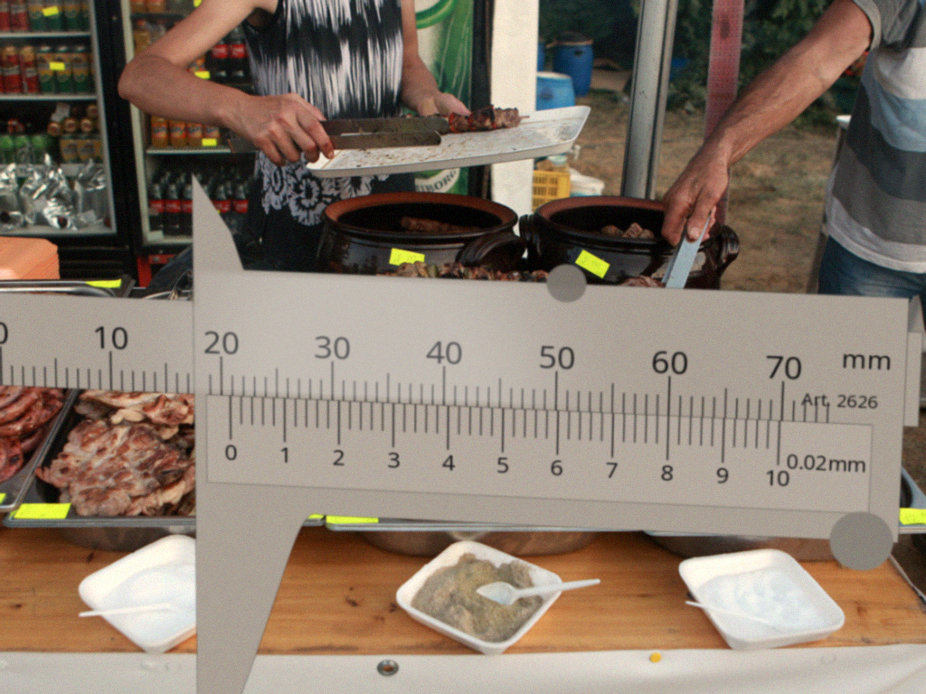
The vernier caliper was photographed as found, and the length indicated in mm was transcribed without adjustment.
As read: 20.8 mm
